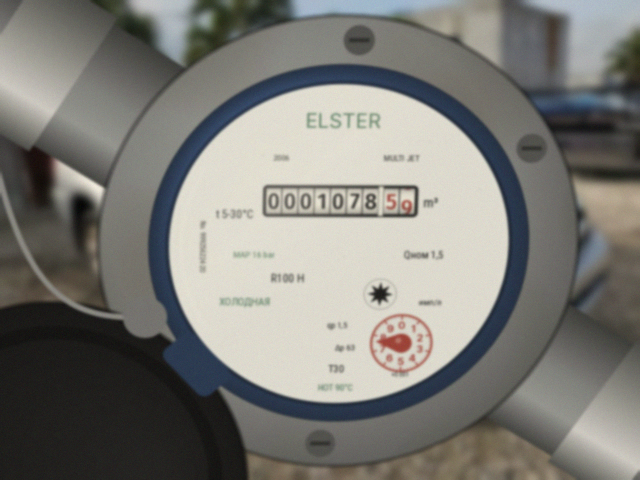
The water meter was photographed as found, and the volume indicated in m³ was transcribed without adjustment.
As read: 1078.587 m³
